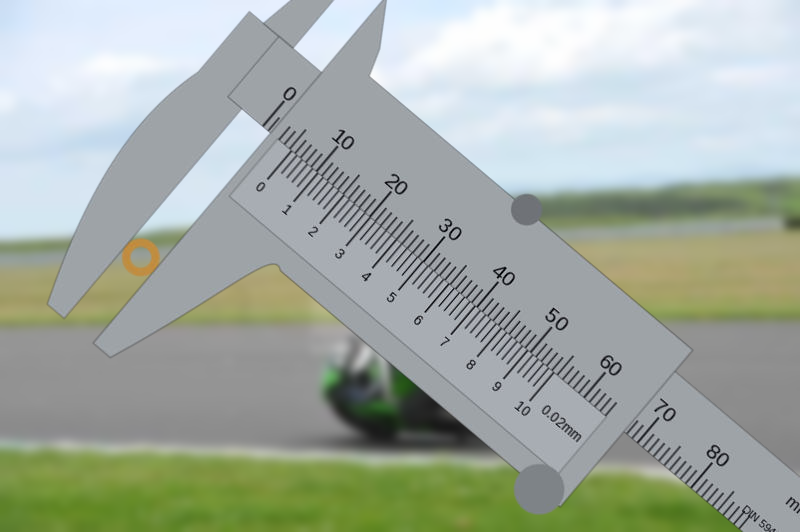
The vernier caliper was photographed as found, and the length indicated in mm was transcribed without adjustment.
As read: 5.4 mm
